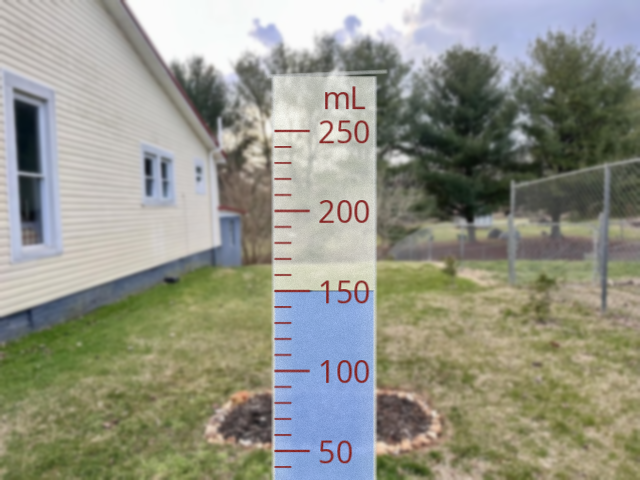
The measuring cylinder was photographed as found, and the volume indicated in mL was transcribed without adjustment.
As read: 150 mL
